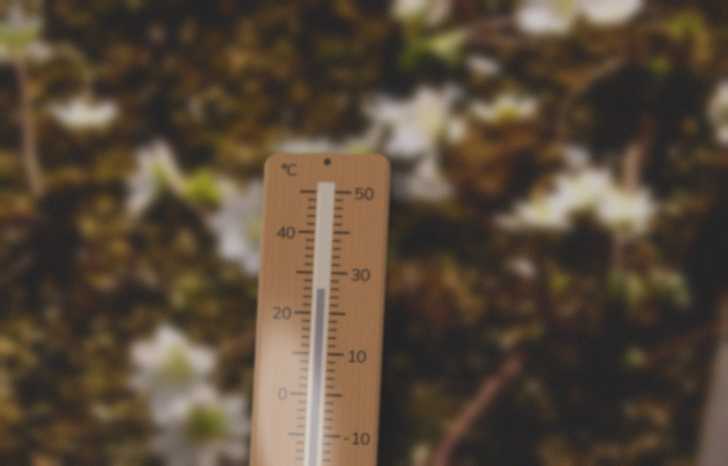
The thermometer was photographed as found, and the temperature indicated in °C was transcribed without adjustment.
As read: 26 °C
